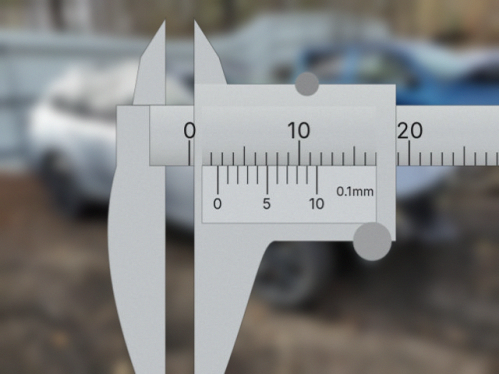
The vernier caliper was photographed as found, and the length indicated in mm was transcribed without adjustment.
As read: 2.6 mm
